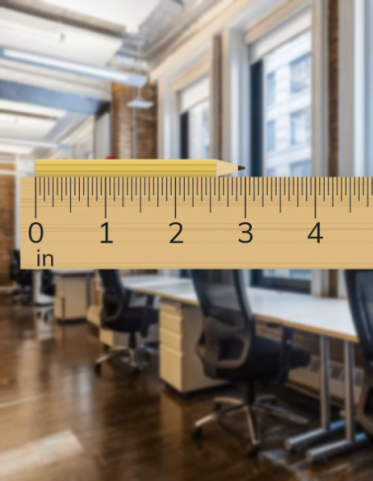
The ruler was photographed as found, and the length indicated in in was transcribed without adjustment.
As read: 3 in
